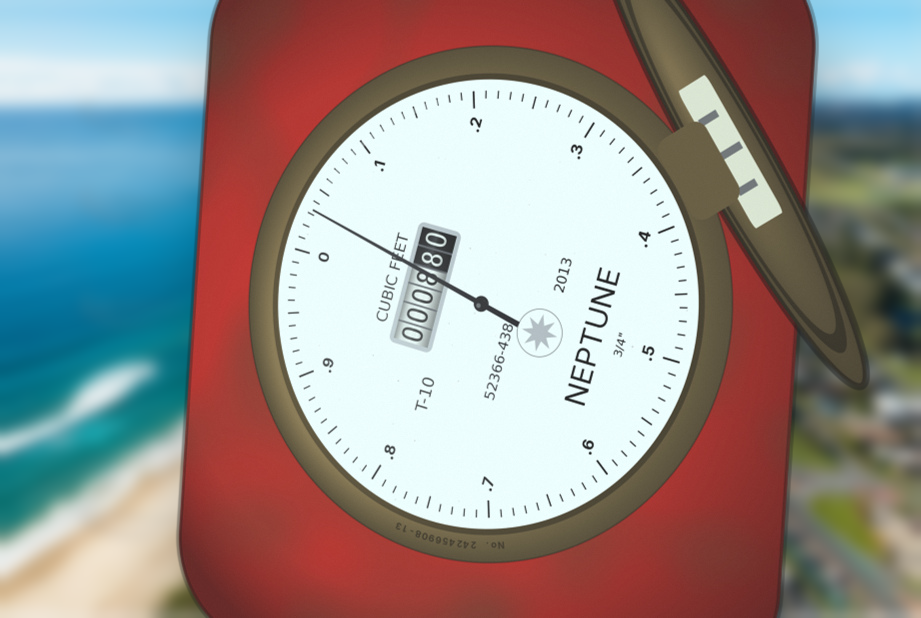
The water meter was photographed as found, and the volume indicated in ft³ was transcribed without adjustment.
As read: 880.03 ft³
